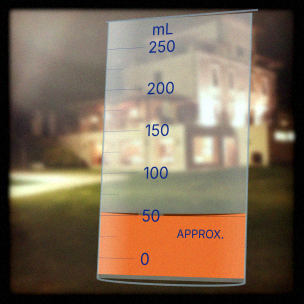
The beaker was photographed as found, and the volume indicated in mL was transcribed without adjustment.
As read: 50 mL
